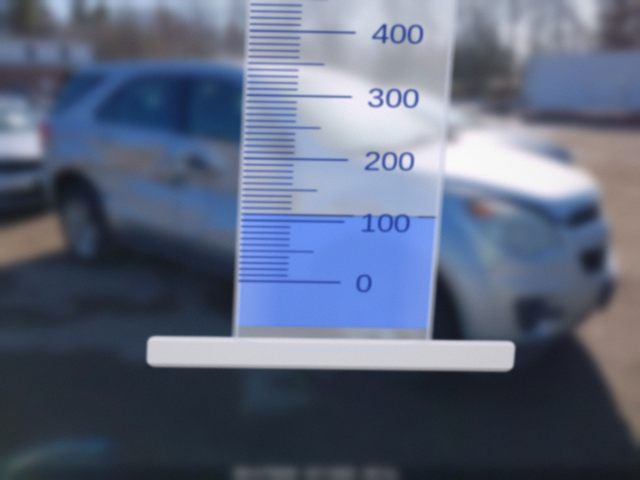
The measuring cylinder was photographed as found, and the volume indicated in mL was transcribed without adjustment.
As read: 110 mL
